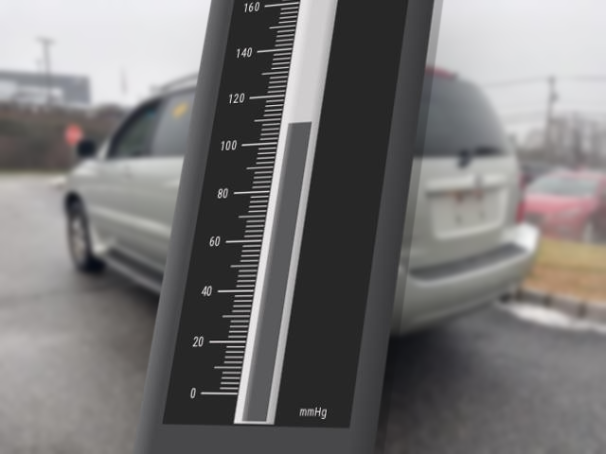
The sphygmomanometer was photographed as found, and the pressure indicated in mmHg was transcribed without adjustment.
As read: 108 mmHg
